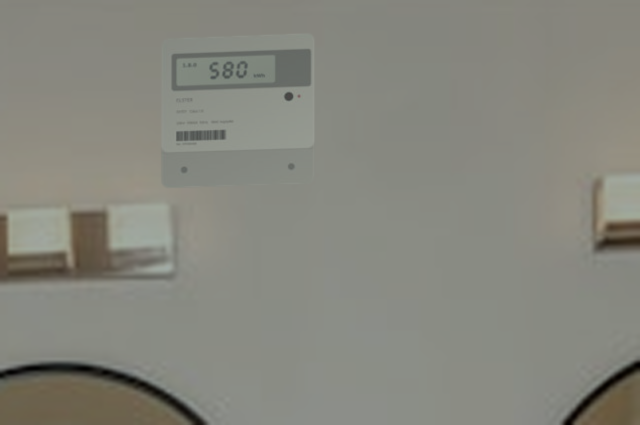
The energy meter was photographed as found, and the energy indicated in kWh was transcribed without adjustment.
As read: 580 kWh
